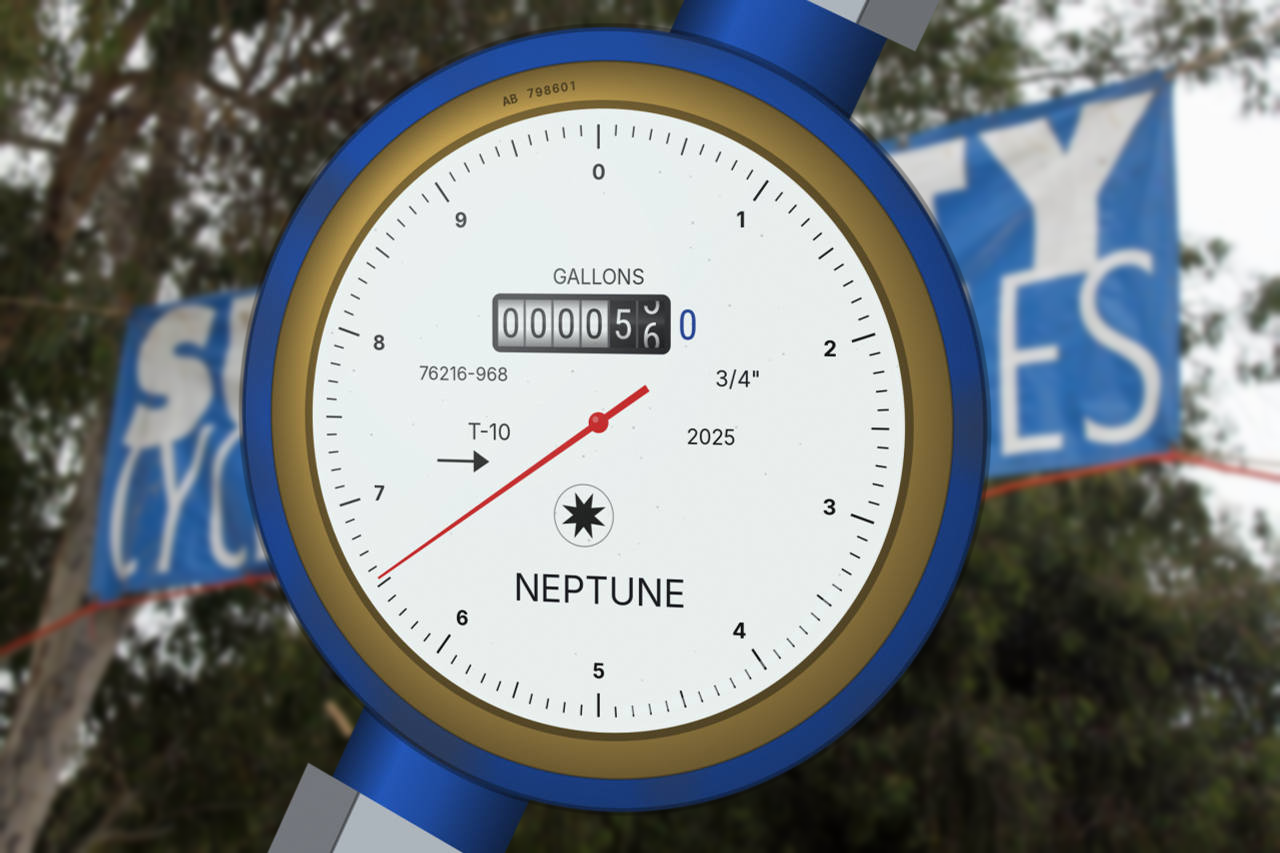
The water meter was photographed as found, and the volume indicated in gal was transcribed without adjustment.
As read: 556.5 gal
